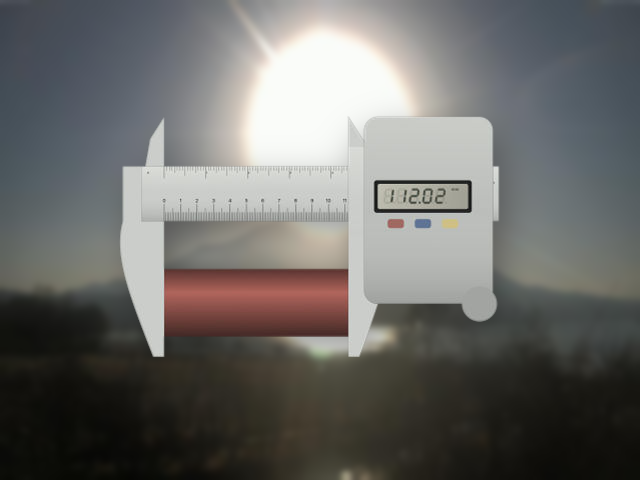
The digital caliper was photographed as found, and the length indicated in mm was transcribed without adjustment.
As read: 112.02 mm
